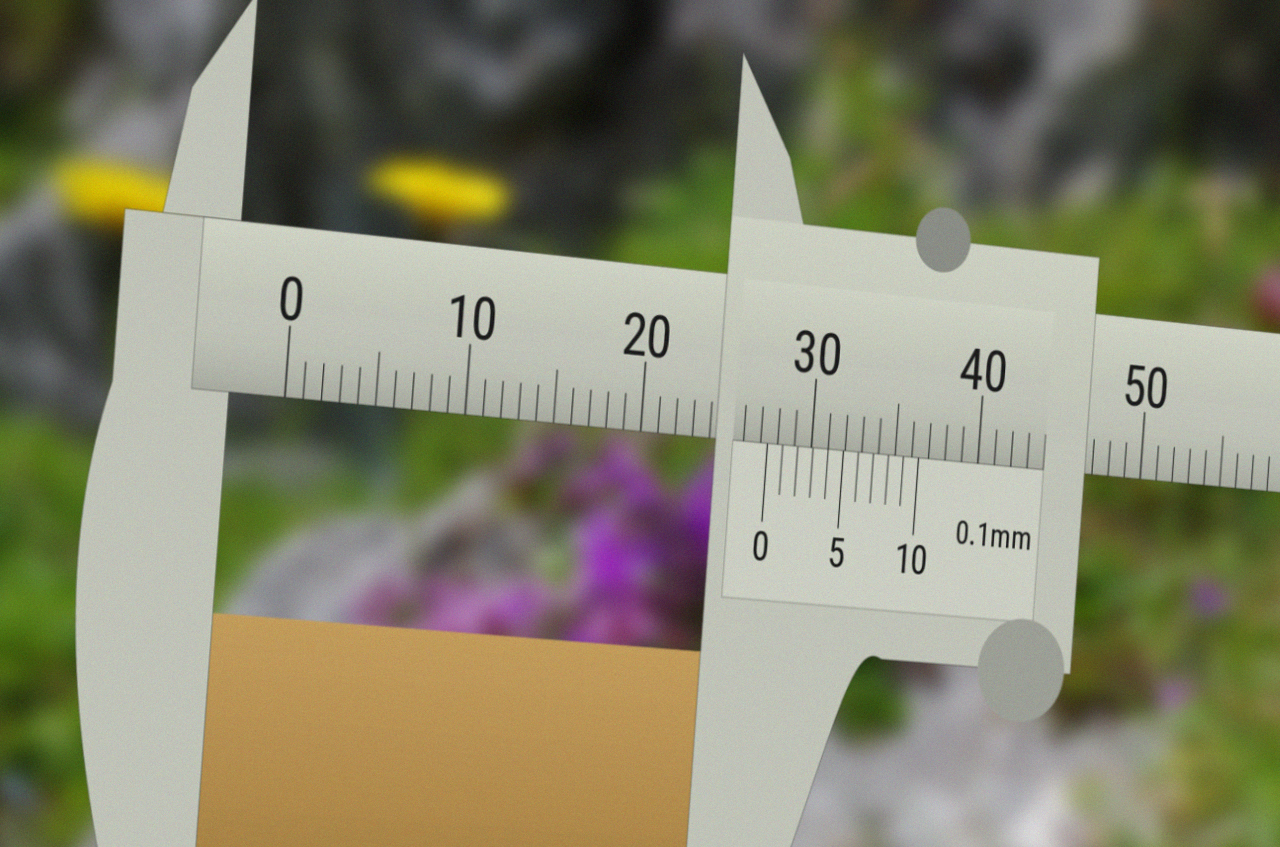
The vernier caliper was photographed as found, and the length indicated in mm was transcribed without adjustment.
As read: 27.4 mm
